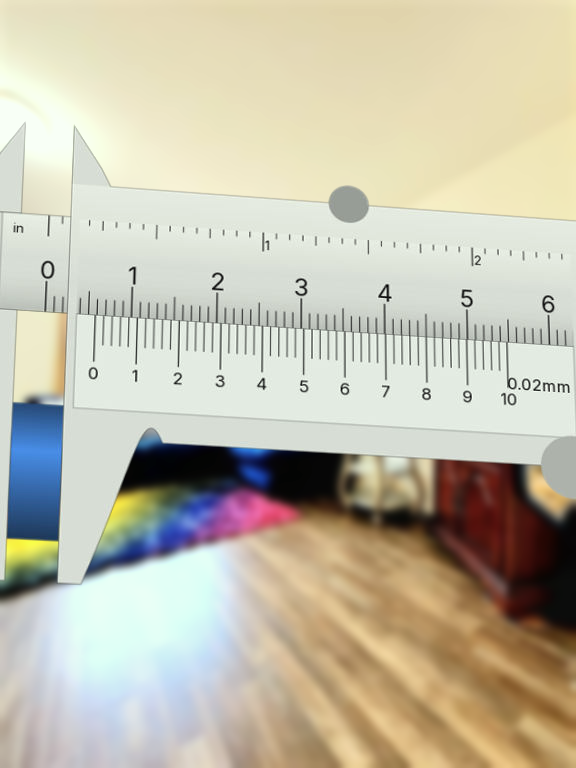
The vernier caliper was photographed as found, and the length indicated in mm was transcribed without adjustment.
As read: 5.8 mm
